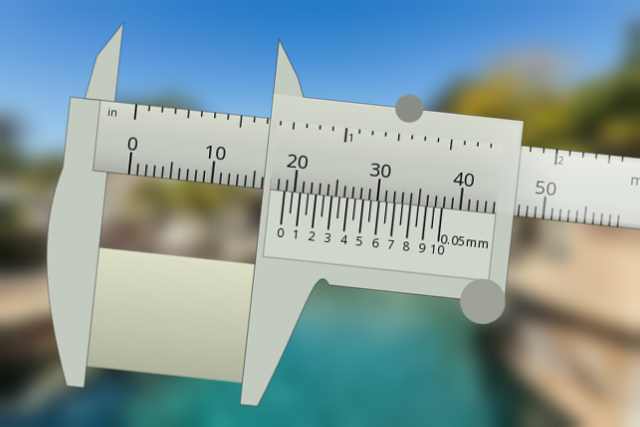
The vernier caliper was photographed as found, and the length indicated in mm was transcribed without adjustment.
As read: 18.8 mm
